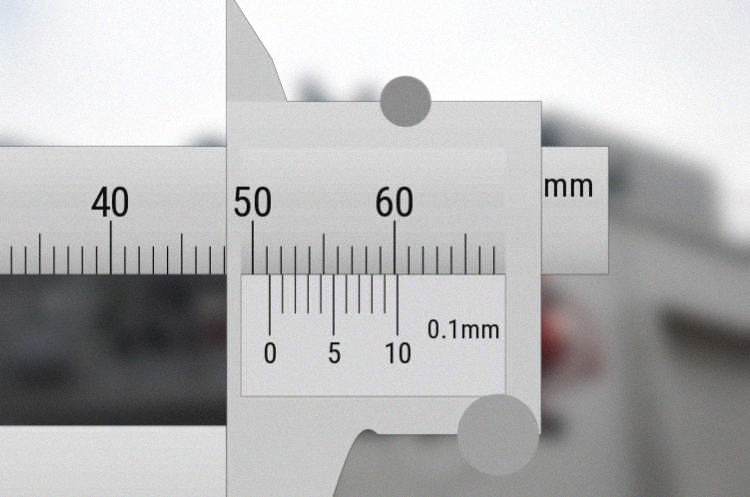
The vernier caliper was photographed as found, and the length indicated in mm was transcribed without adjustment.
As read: 51.2 mm
